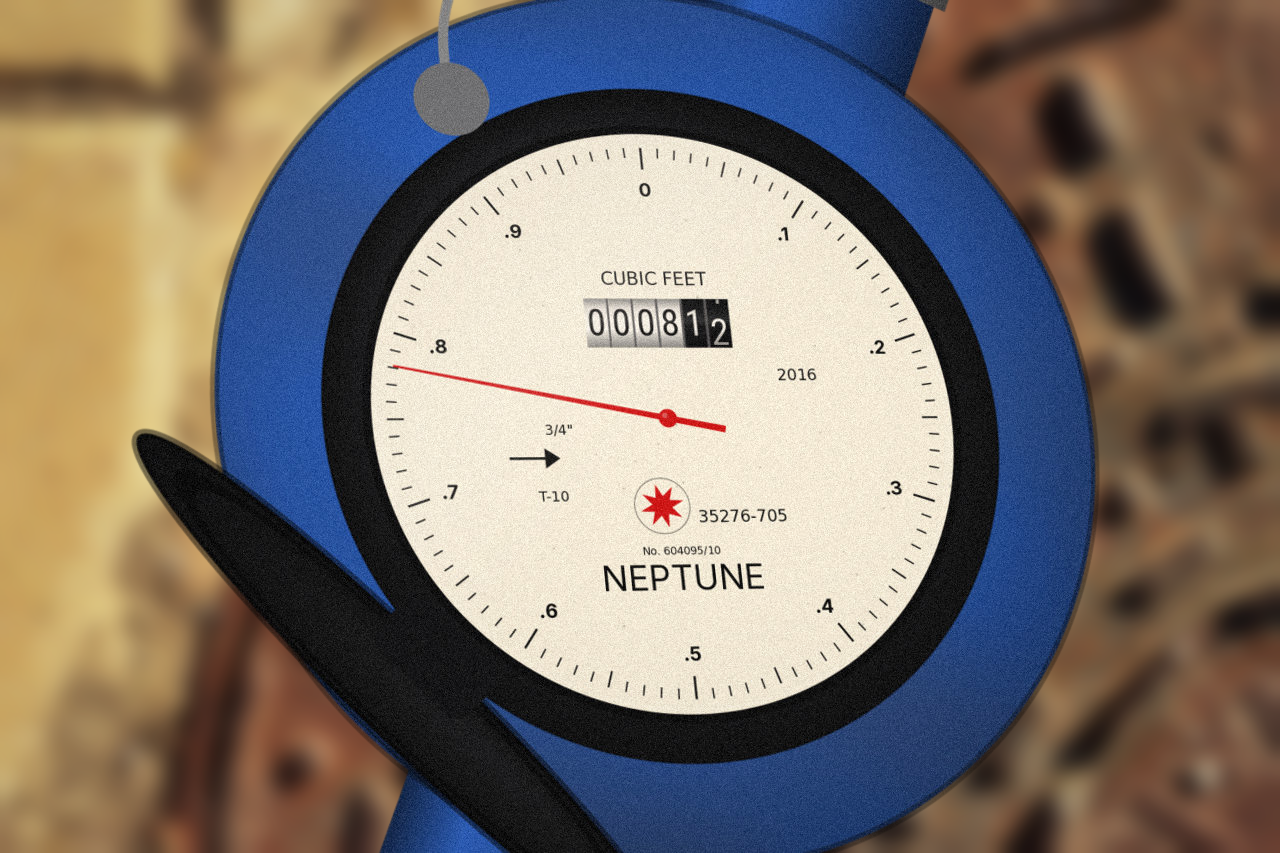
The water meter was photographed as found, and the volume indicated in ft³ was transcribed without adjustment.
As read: 811.78 ft³
